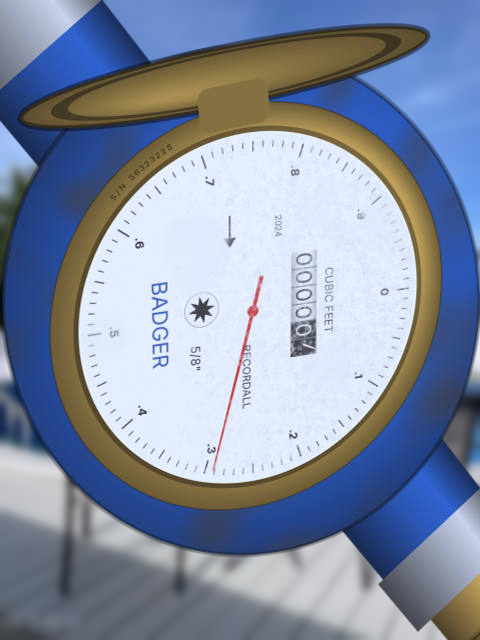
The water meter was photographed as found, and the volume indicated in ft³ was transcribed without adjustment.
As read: 7.29 ft³
